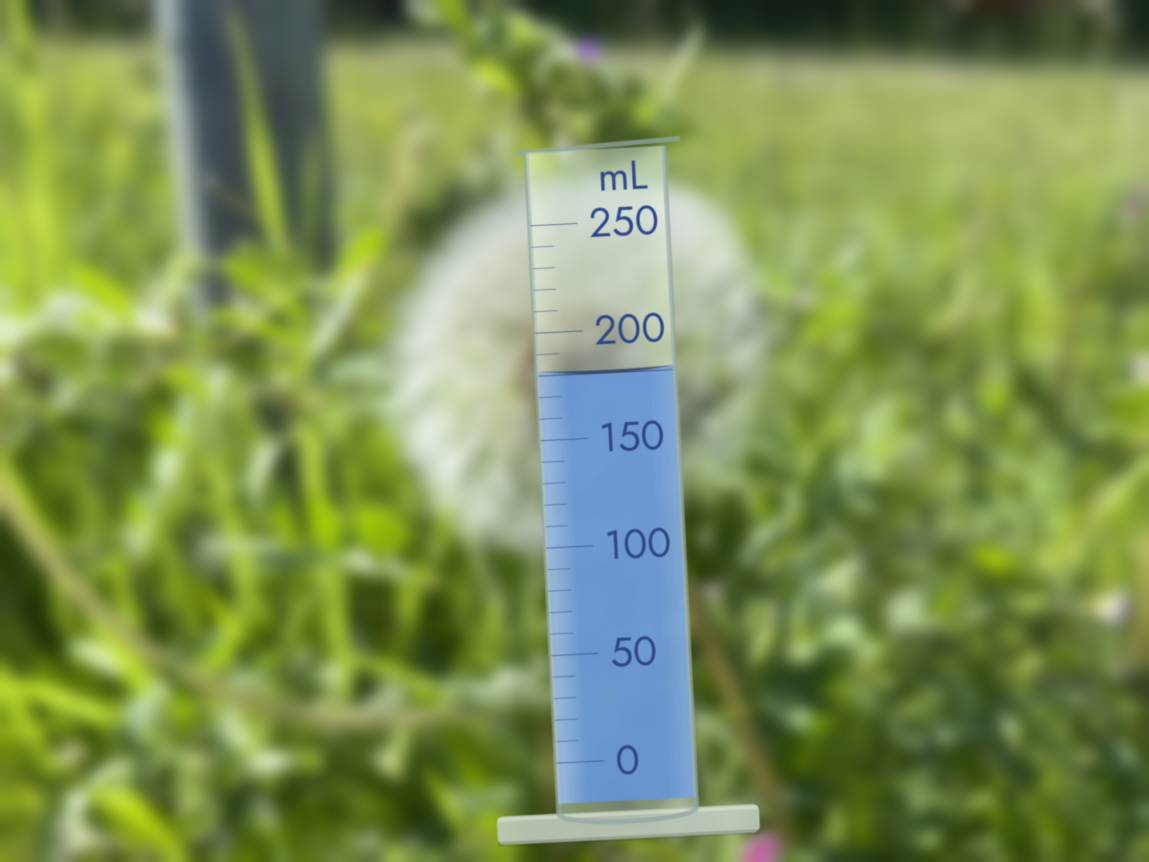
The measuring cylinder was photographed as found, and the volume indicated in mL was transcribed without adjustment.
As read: 180 mL
